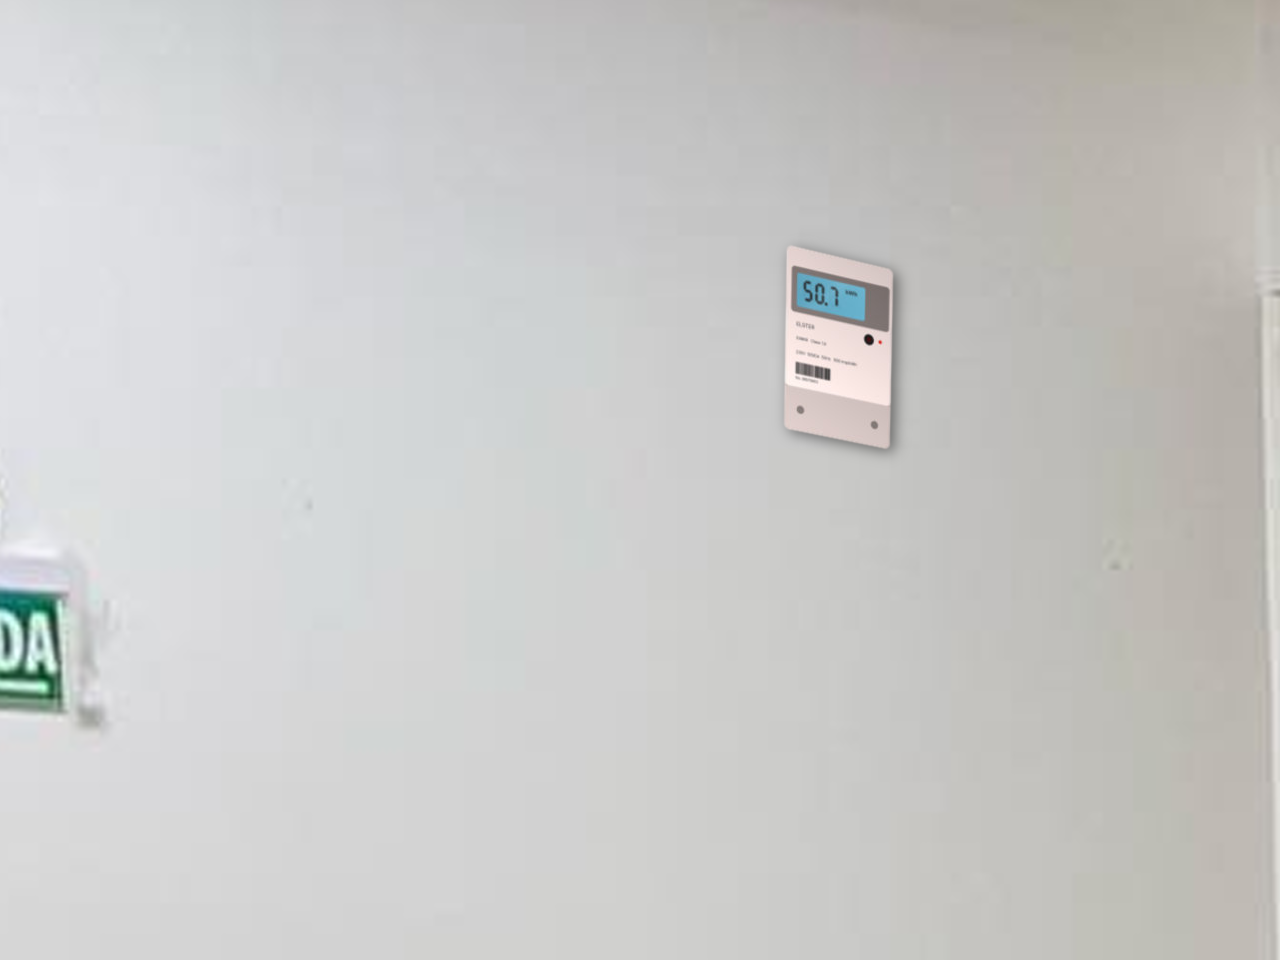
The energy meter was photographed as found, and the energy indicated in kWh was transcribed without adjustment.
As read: 50.7 kWh
